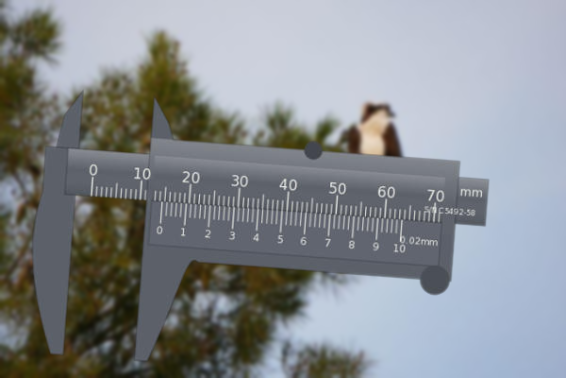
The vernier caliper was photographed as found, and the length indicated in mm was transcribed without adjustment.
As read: 14.5 mm
